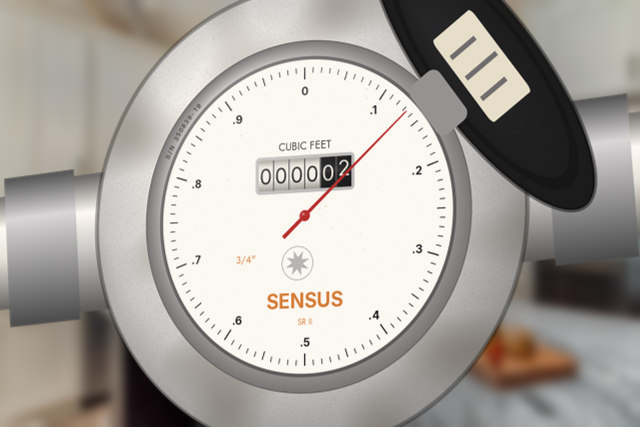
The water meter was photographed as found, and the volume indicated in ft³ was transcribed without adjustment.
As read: 2.13 ft³
